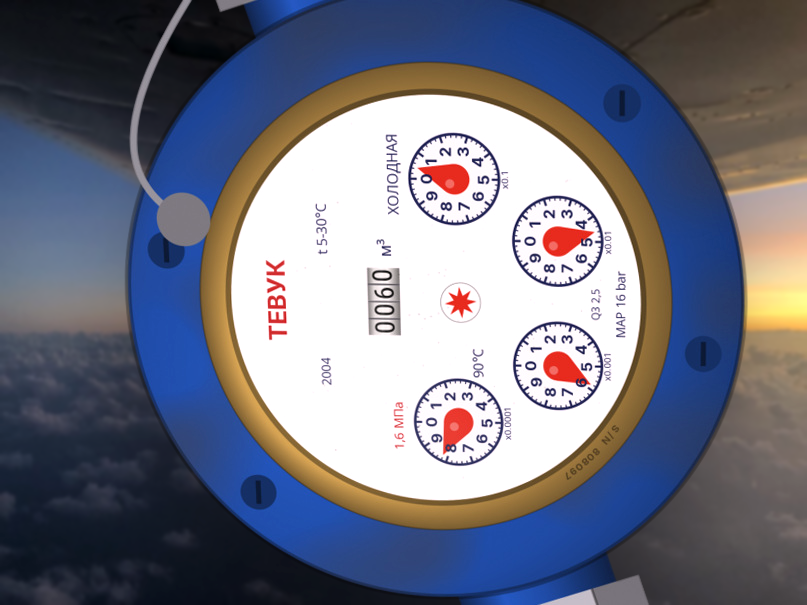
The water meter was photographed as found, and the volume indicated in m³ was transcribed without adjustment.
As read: 60.0458 m³
